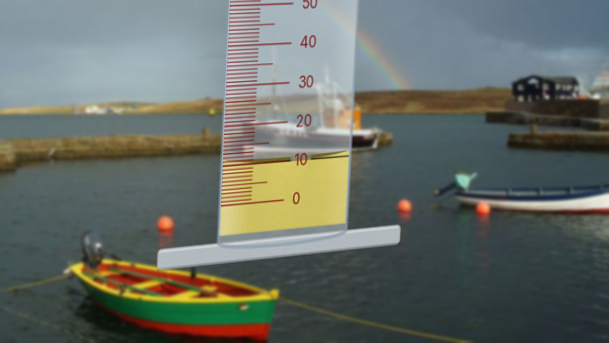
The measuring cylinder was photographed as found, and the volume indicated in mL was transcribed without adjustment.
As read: 10 mL
